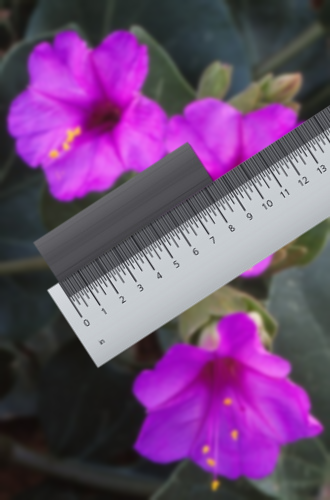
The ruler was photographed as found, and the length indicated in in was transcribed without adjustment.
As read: 8.5 in
